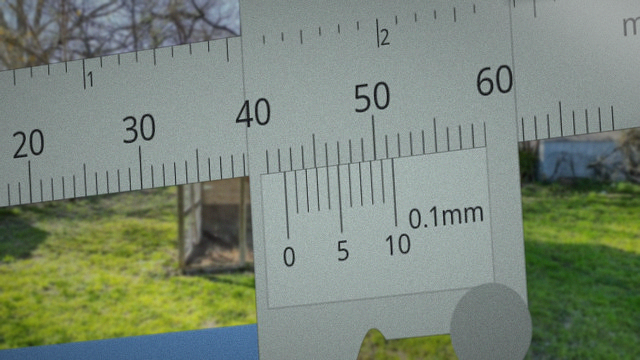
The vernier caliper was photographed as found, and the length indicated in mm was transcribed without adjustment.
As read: 42.4 mm
